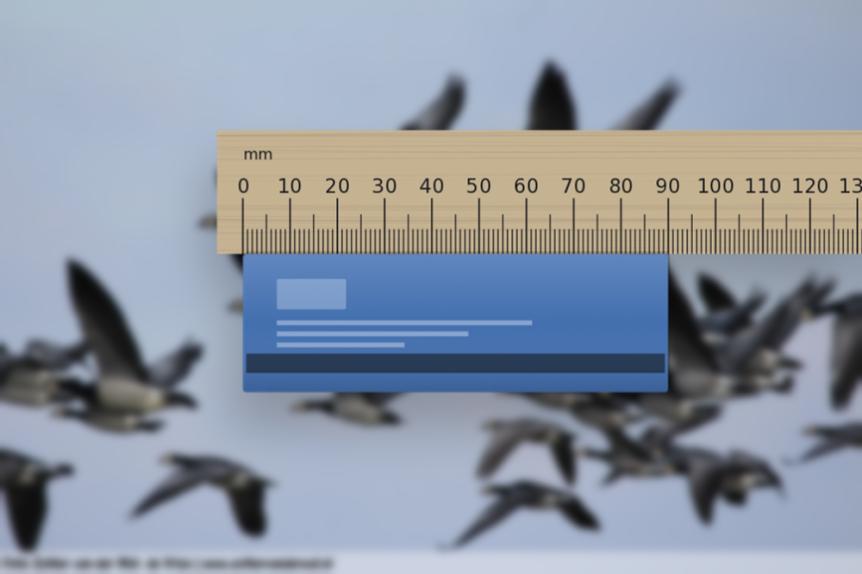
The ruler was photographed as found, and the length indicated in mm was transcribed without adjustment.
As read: 90 mm
